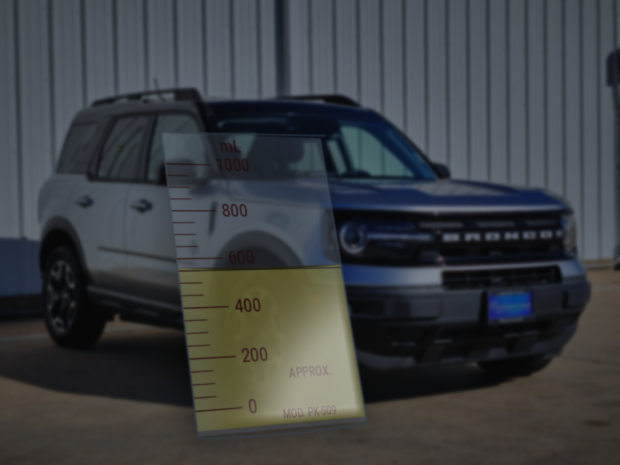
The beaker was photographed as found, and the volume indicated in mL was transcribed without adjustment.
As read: 550 mL
